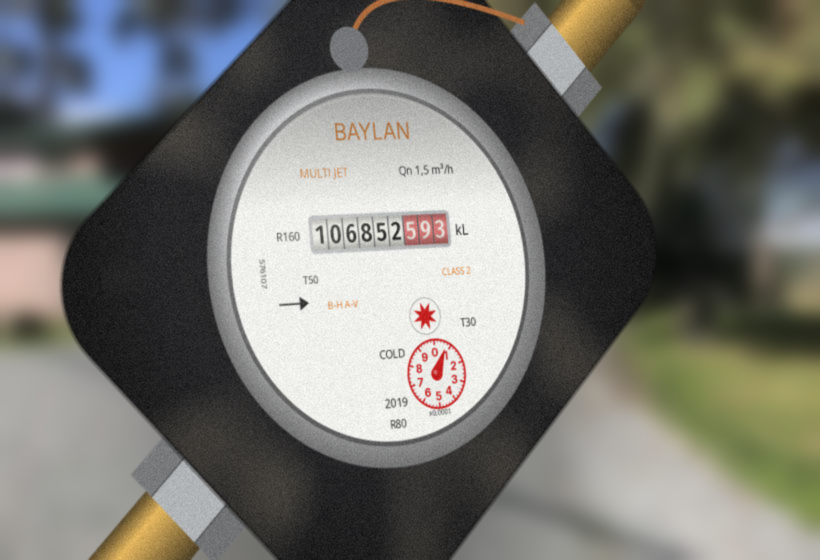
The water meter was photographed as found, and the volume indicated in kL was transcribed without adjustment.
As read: 106852.5930 kL
